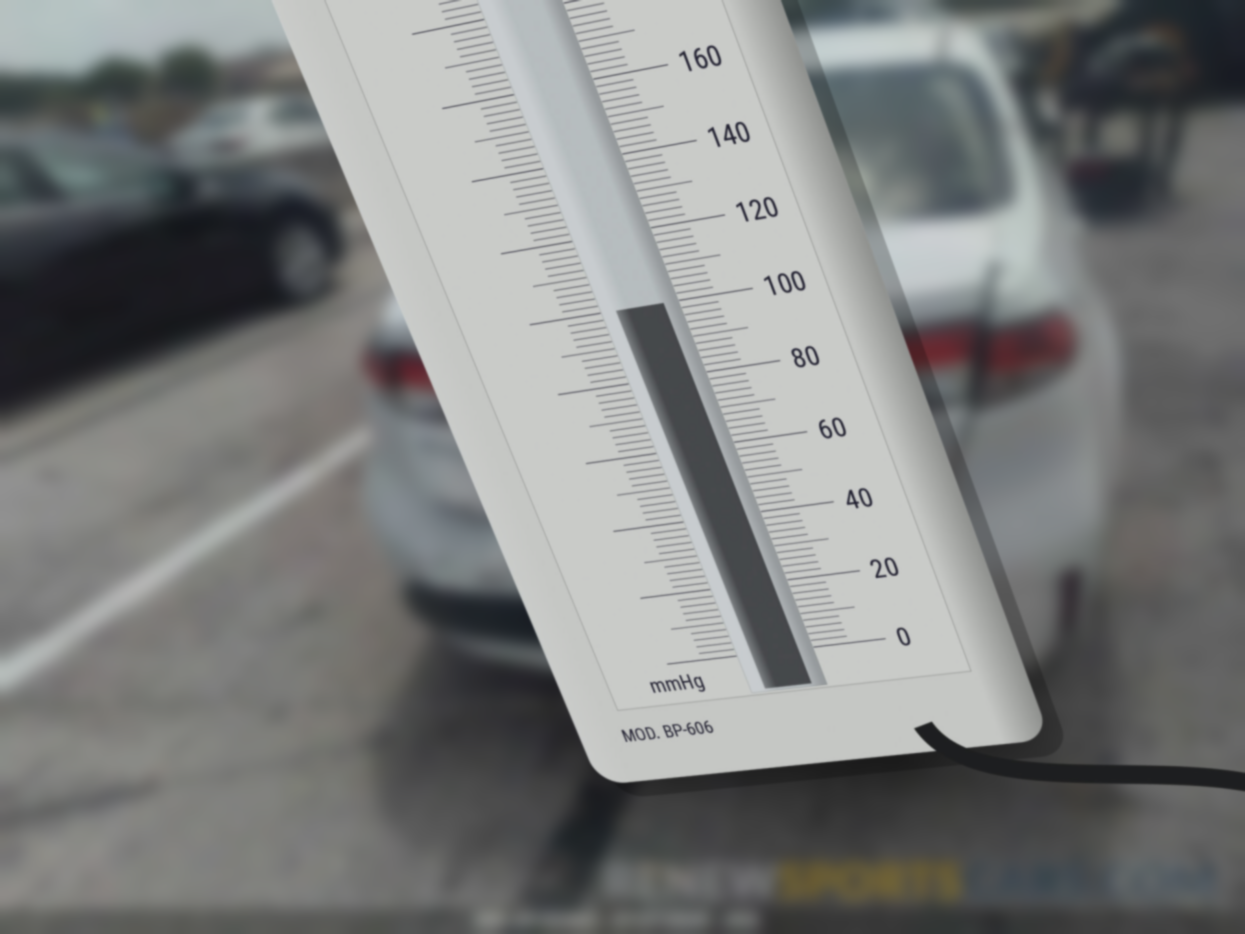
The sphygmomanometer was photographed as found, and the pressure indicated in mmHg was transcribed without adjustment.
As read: 100 mmHg
